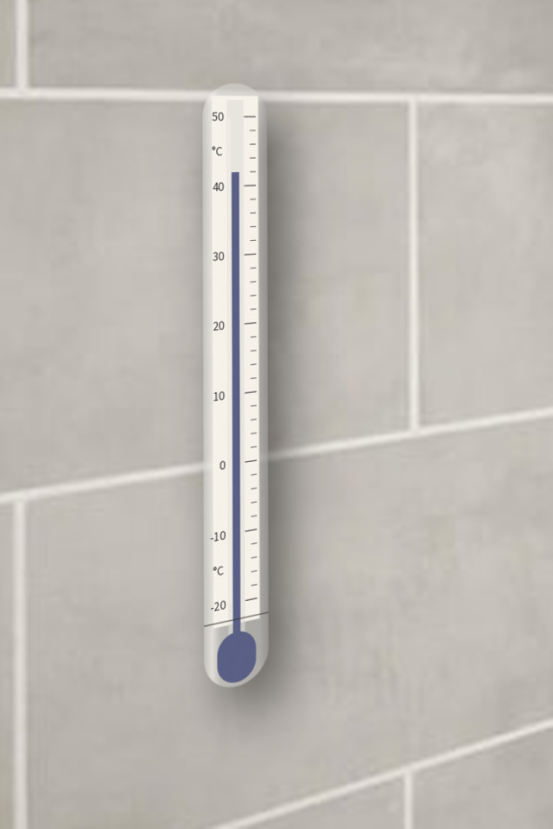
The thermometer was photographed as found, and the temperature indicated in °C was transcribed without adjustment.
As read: 42 °C
